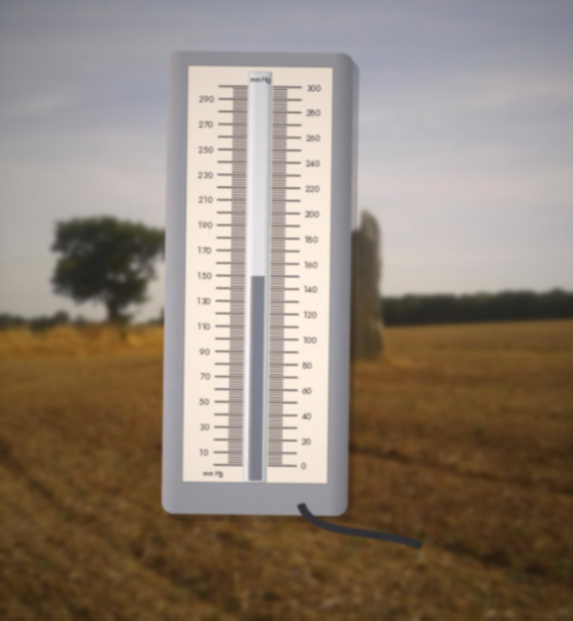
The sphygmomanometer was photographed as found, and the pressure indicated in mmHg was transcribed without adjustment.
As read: 150 mmHg
